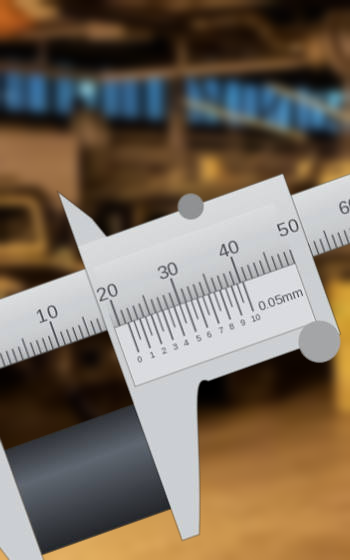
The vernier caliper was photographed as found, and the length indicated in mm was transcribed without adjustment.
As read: 21.4 mm
